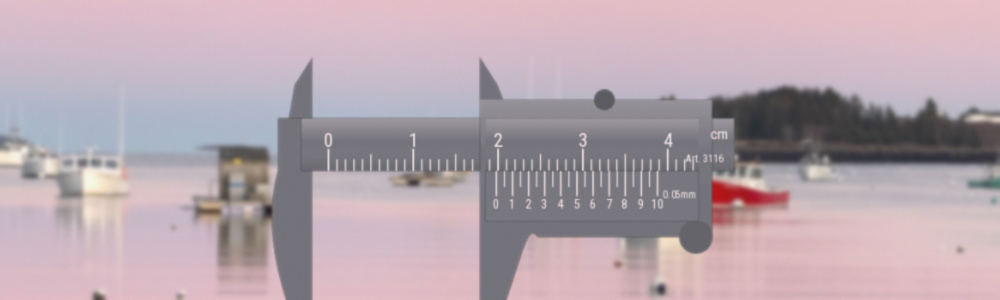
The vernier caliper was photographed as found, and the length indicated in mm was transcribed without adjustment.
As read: 19.8 mm
